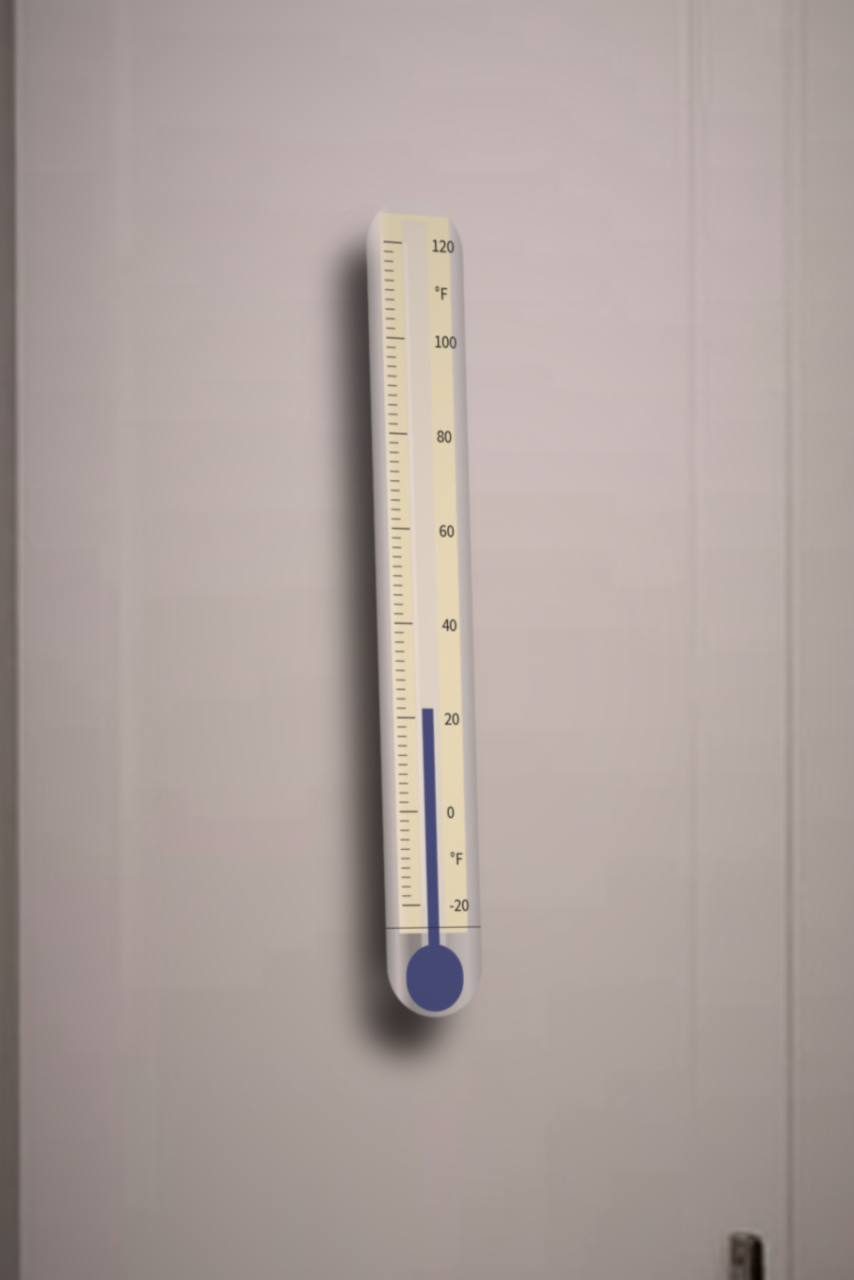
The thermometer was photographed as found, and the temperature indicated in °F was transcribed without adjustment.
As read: 22 °F
